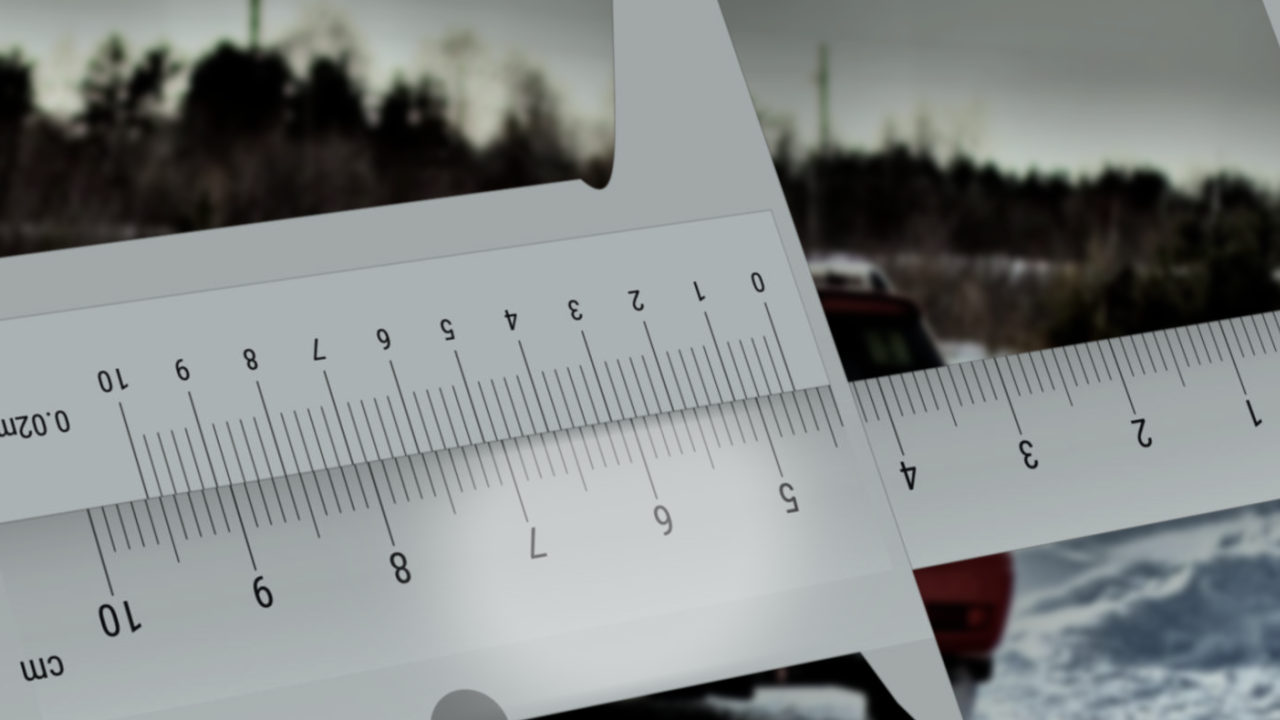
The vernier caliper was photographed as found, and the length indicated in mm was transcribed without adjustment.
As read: 46.8 mm
